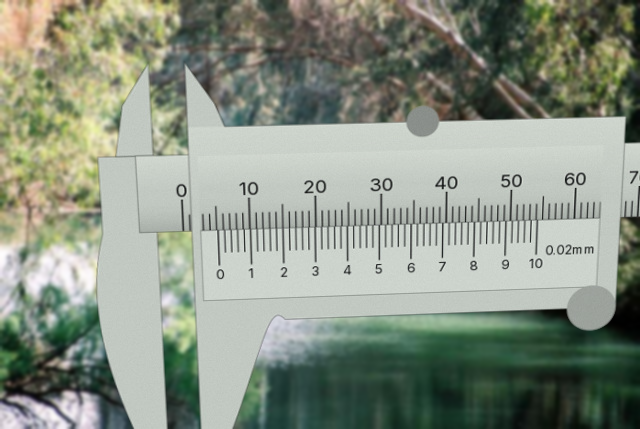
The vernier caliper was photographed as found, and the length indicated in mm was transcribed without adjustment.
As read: 5.2 mm
